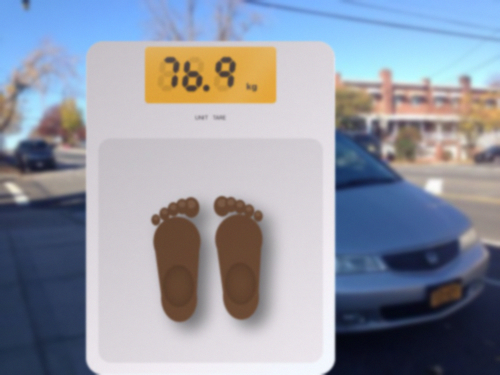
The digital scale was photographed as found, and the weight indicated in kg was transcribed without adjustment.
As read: 76.9 kg
